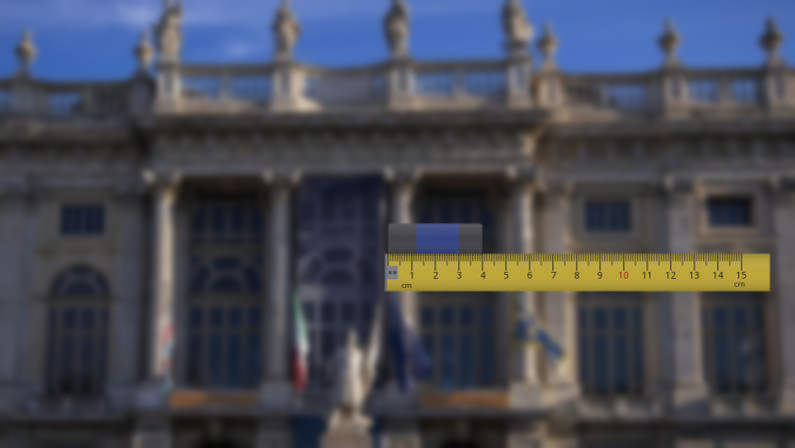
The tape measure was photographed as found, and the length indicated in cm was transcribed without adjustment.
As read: 4 cm
